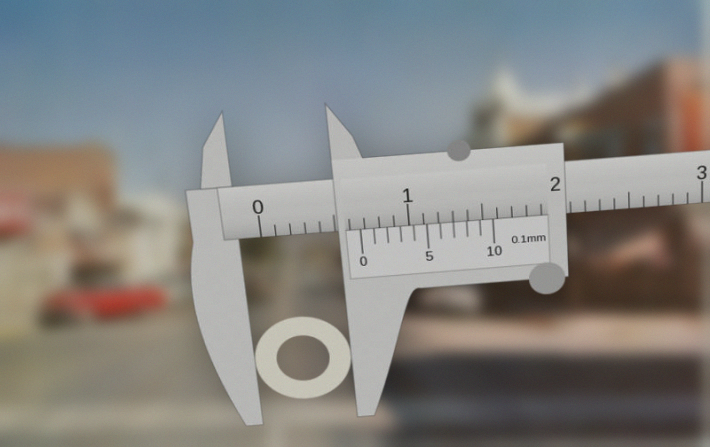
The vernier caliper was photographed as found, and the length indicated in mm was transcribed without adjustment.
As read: 6.7 mm
